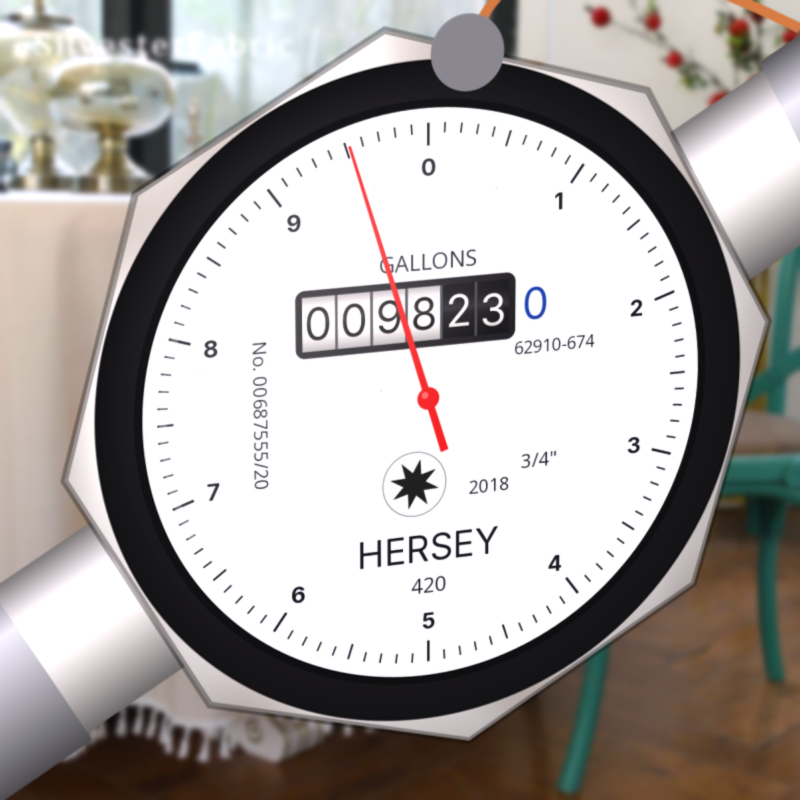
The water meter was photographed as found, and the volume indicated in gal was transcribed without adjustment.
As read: 98229.5 gal
